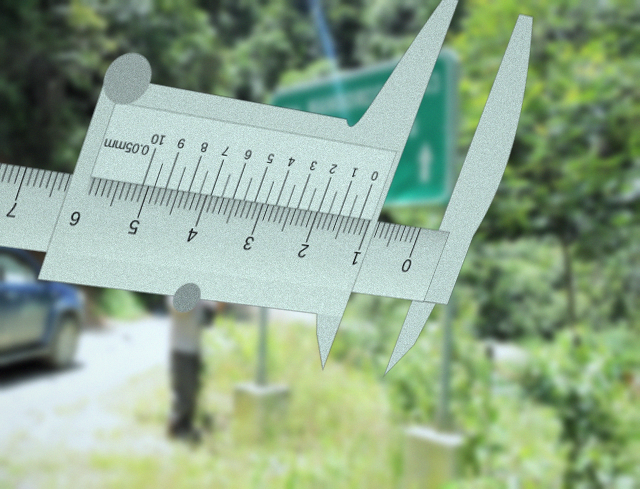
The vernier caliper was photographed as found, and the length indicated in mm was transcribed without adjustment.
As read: 12.0 mm
